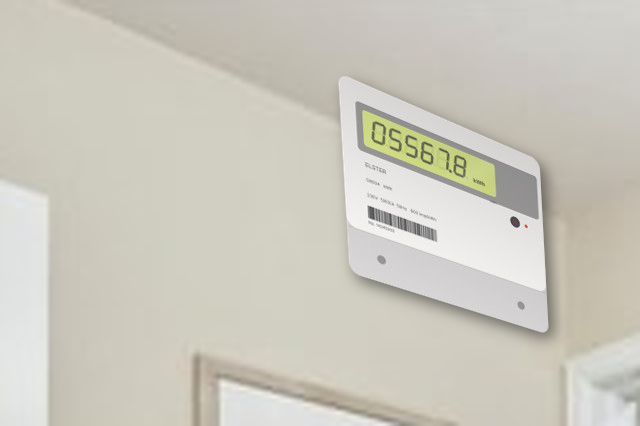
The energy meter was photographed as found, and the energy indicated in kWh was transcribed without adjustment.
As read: 5567.8 kWh
